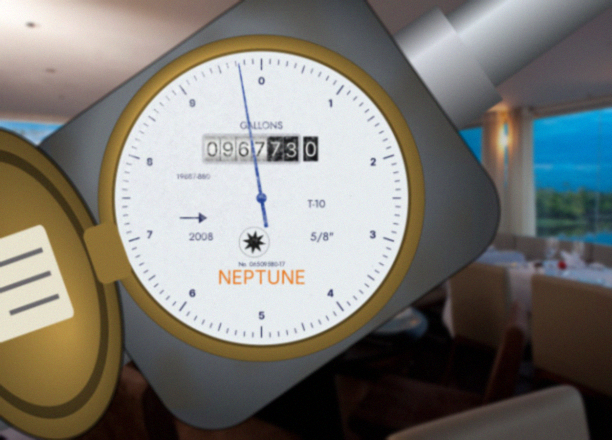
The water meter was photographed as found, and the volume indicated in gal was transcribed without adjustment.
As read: 967729.7 gal
